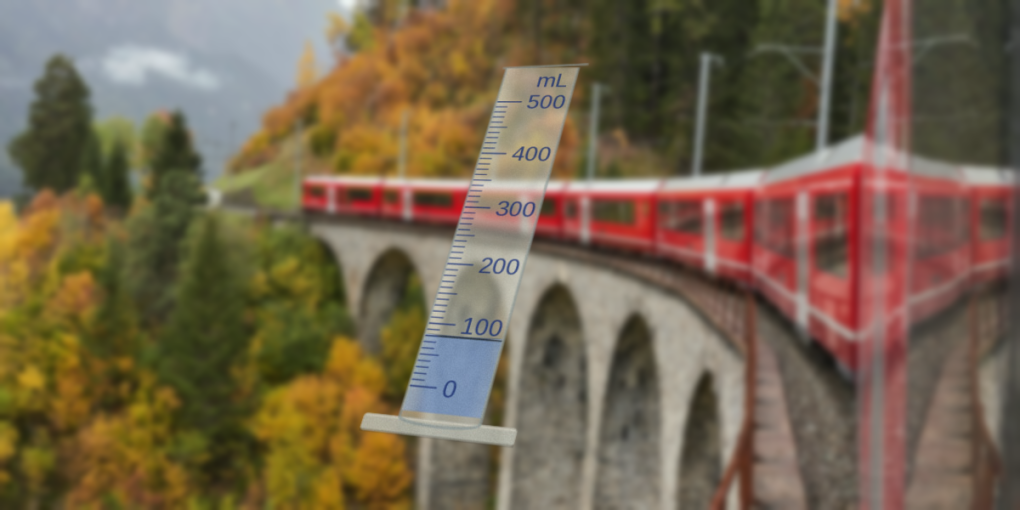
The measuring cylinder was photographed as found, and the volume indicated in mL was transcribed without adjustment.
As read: 80 mL
